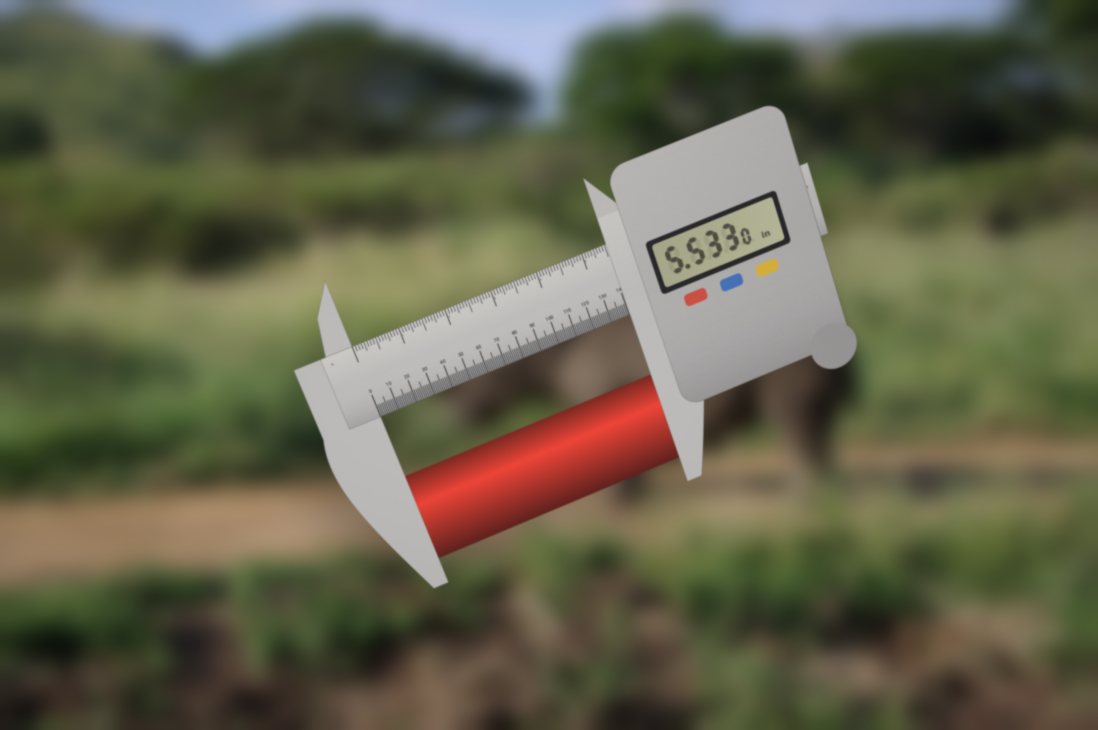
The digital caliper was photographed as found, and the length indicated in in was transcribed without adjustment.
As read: 5.5330 in
